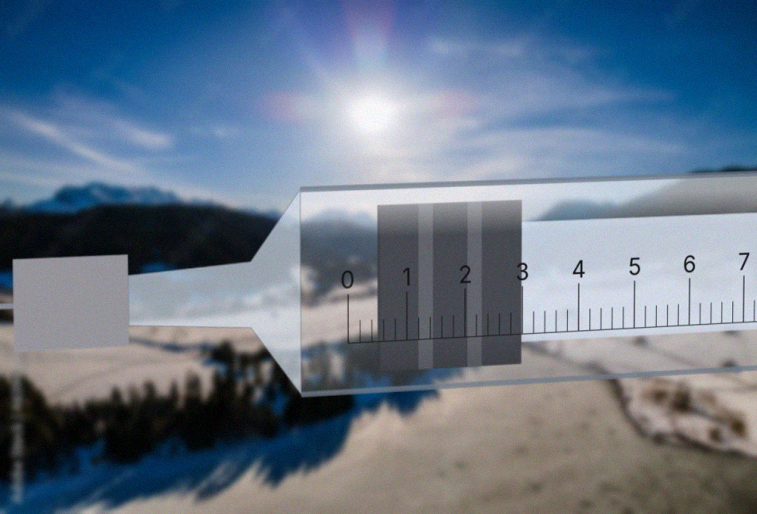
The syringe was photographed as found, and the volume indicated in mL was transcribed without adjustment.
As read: 0.5 mL
